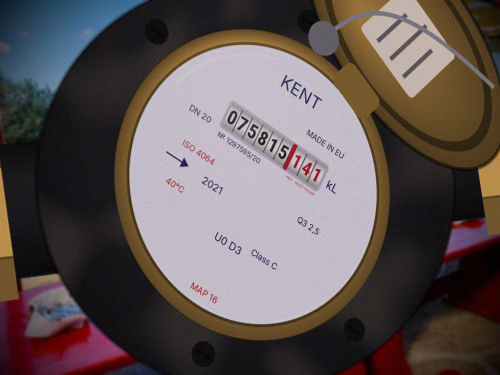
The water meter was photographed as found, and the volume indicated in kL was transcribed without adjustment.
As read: 75815.141 kL
